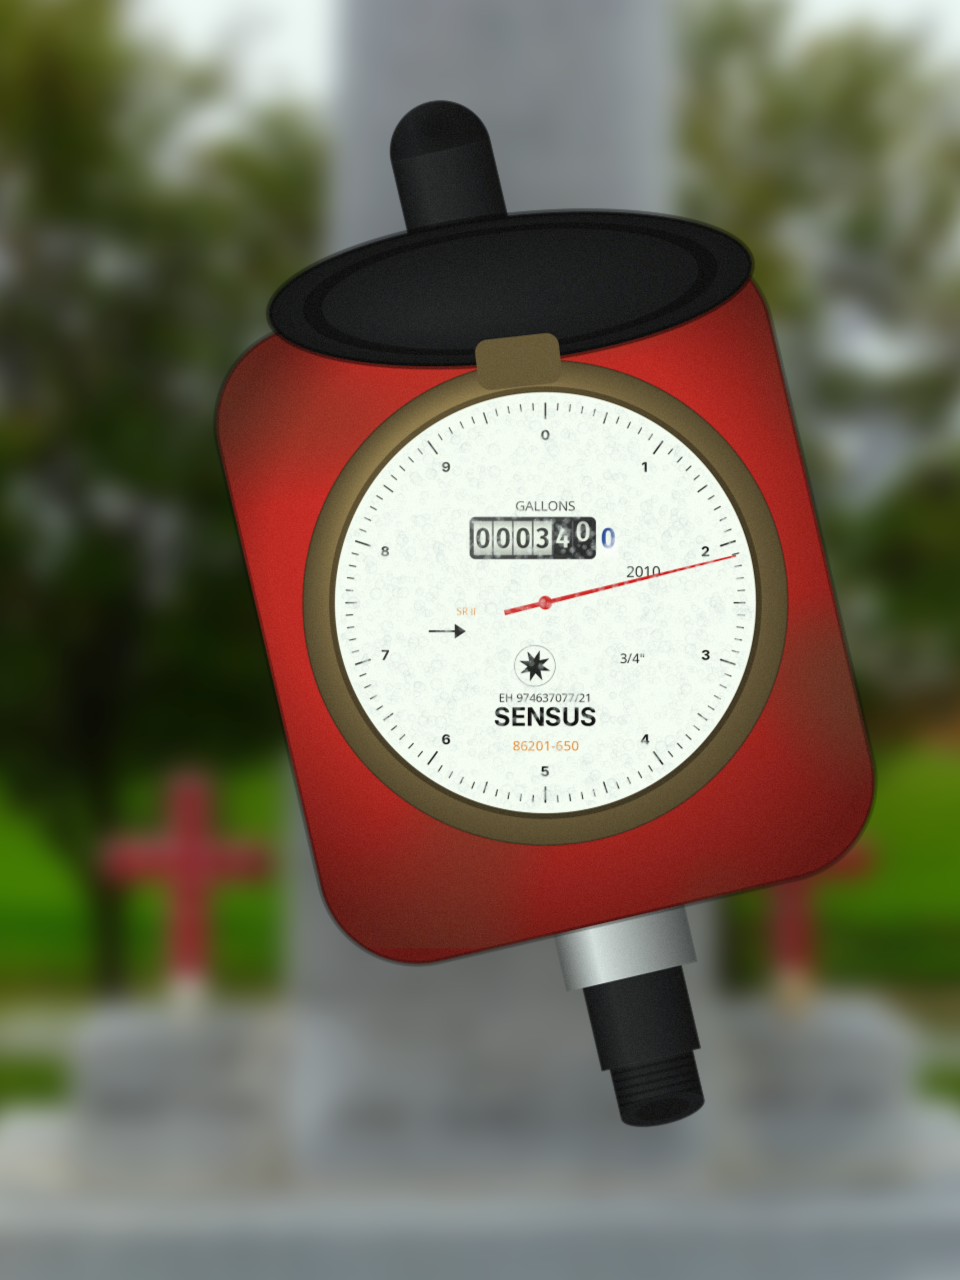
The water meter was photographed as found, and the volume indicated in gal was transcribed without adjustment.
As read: 3402.1 gal
